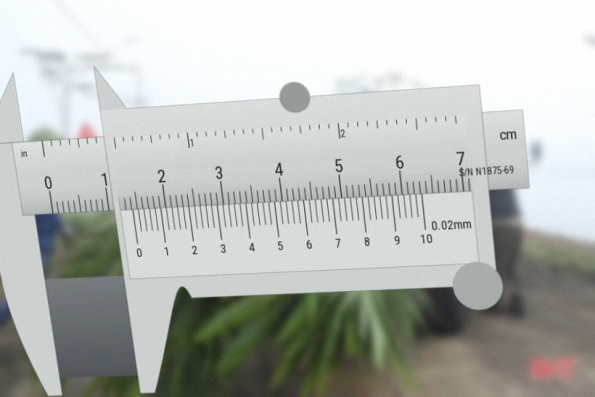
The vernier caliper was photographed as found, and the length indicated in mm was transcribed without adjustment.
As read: 14.2 mm
